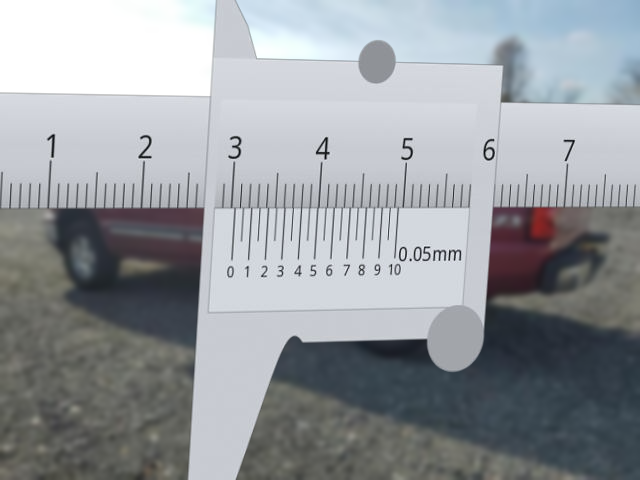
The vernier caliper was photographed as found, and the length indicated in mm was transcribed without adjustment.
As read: 30.4 mm
